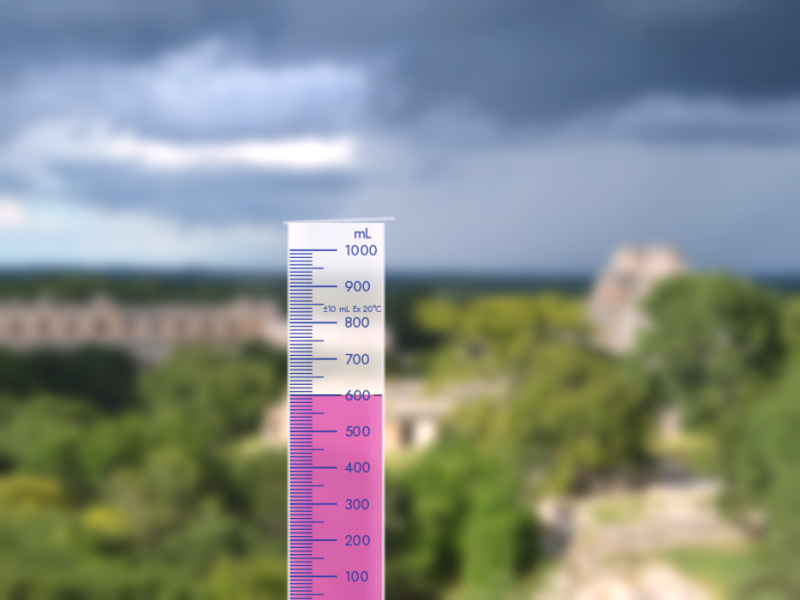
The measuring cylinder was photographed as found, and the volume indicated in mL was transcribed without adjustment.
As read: 600 mL
